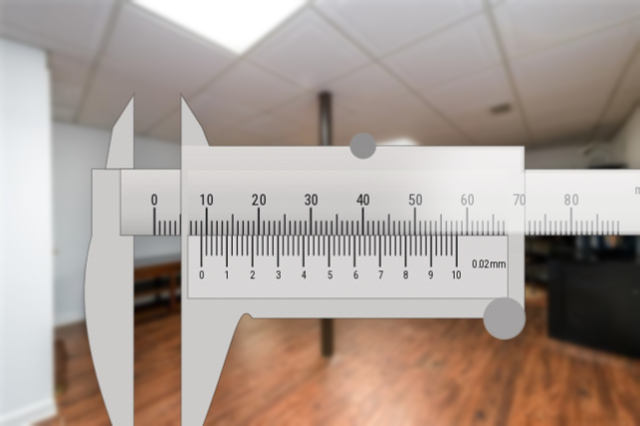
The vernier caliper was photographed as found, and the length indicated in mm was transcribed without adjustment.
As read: 9.0 mm
